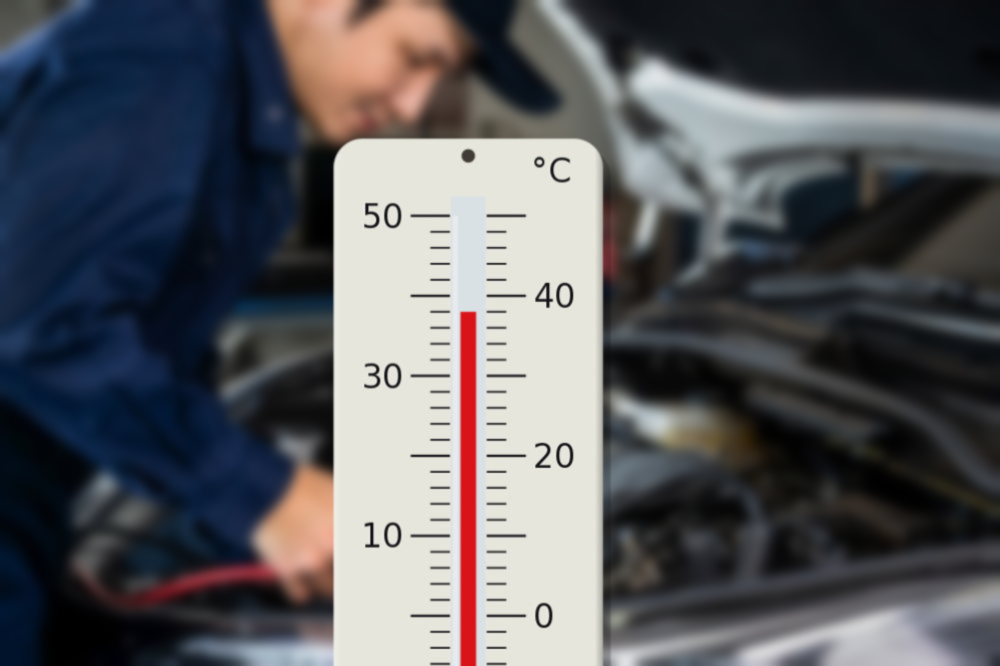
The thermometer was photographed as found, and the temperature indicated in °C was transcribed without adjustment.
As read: 38 °C
